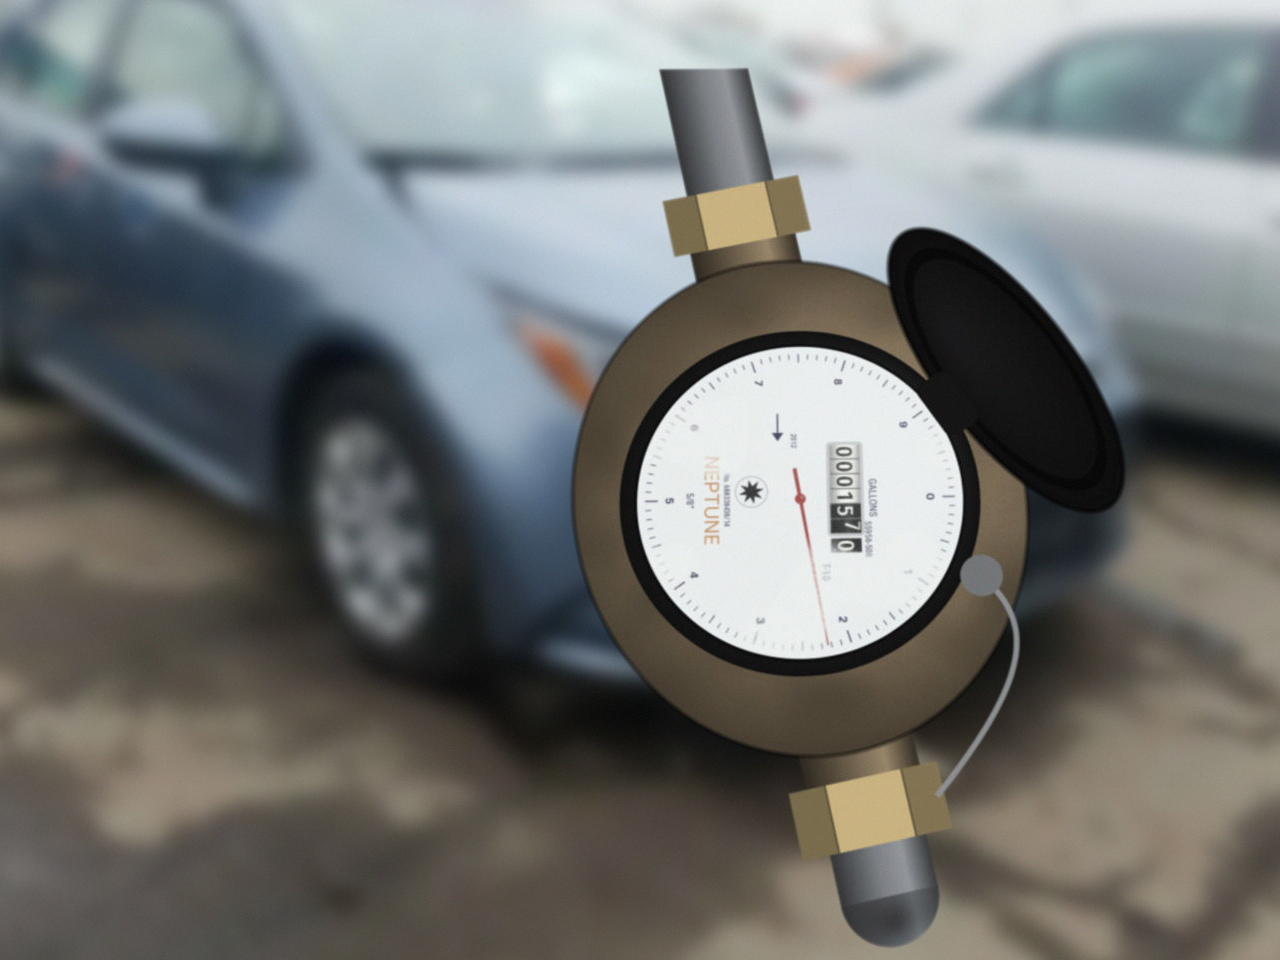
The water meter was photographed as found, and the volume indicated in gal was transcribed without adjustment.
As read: 1572.2 gal
